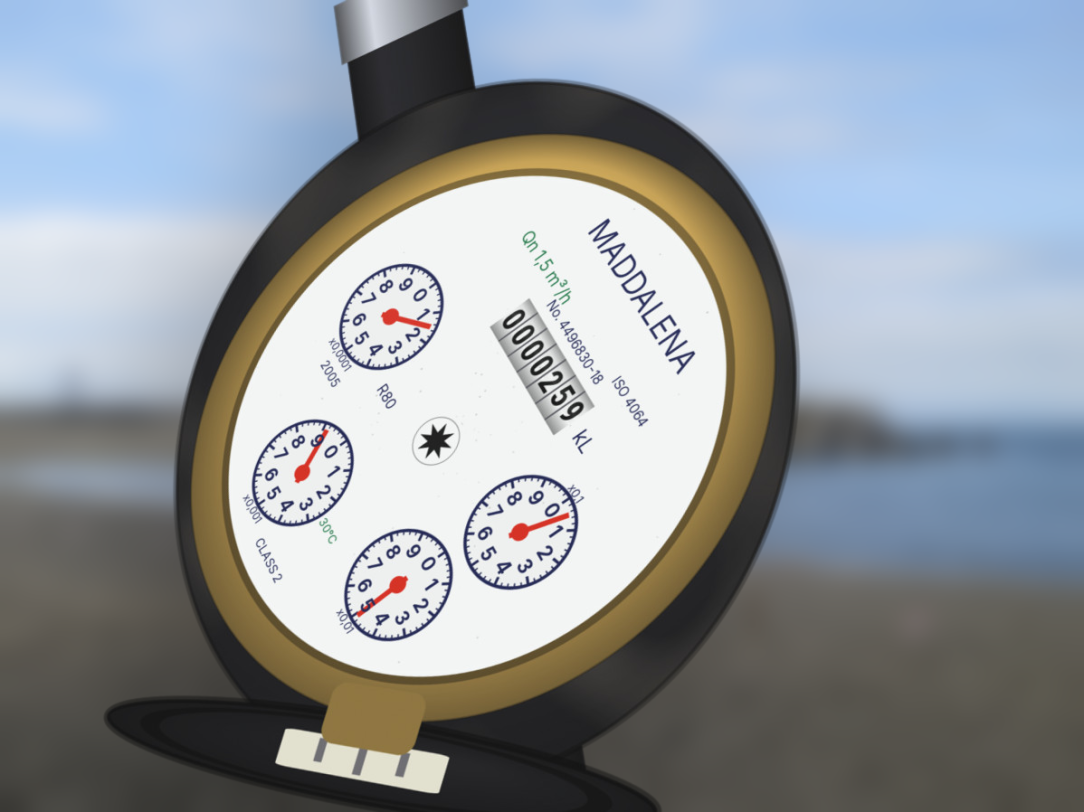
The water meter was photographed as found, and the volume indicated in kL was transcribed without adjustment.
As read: 259.0491 kL
